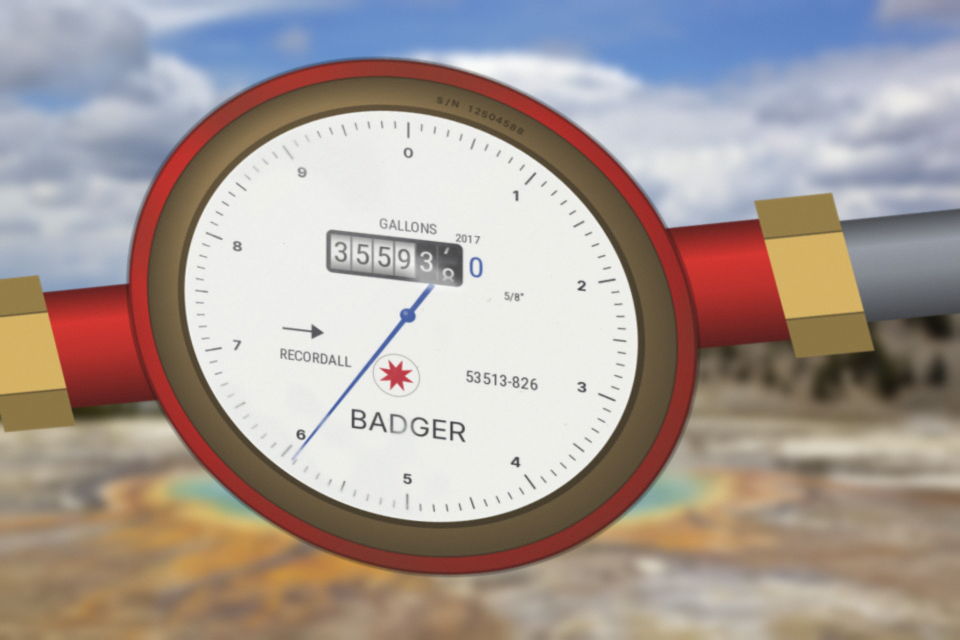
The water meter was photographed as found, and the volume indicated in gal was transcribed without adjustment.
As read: 3559375.9 gal
